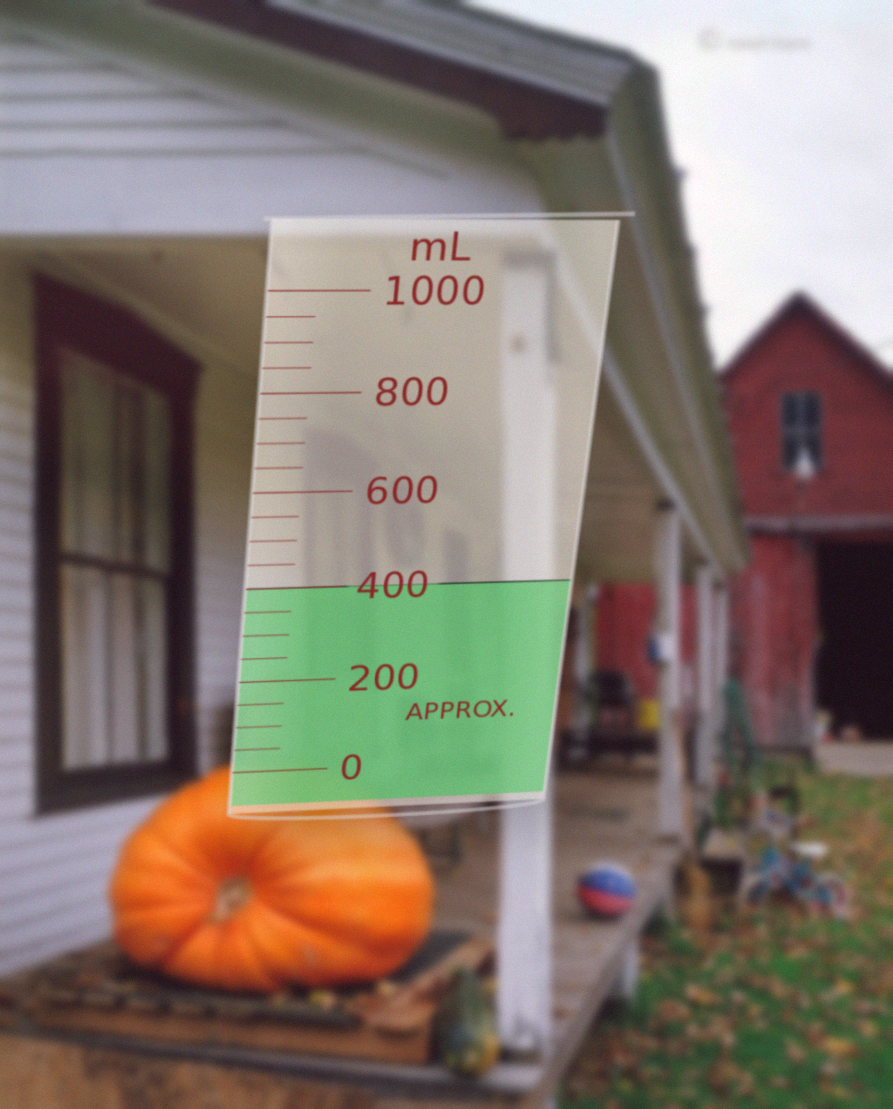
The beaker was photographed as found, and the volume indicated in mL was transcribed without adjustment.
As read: 400 mL
